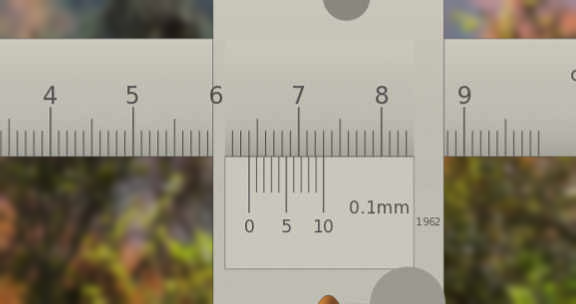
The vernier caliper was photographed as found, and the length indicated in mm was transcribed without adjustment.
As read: 64.0 mm
